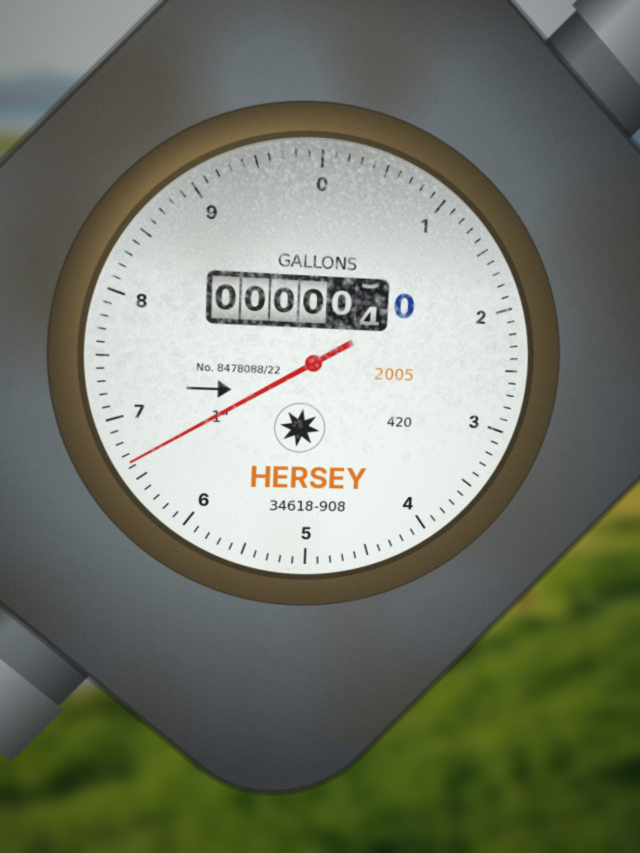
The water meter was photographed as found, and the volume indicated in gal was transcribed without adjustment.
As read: 36.6 gal
